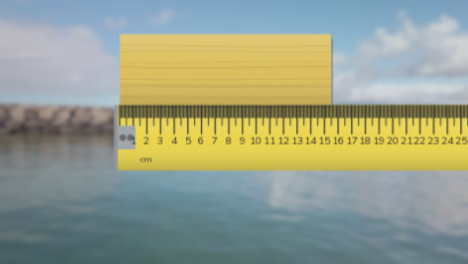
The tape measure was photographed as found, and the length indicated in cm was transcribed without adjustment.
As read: 15.5 cm
